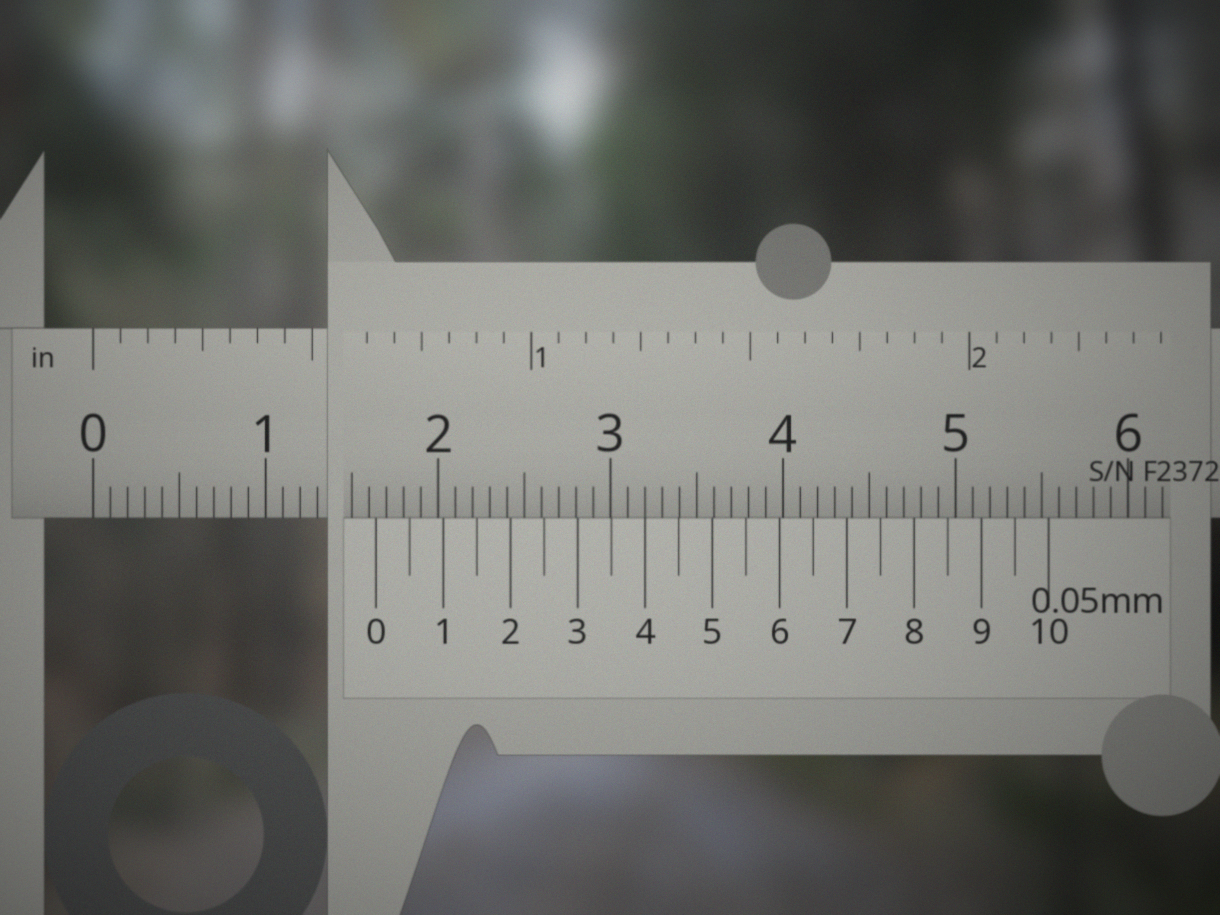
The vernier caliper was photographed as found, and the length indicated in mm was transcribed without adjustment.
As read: 16.4 mm
